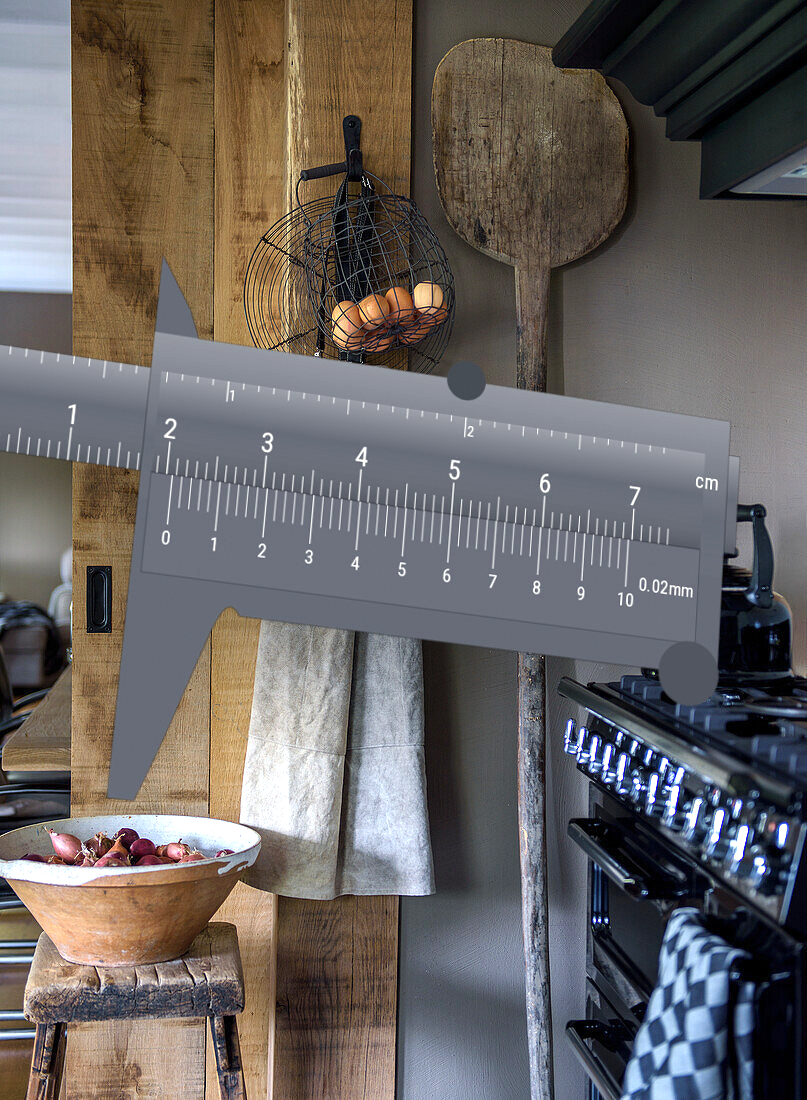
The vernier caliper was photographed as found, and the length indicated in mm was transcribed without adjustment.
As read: 20.6 mm
